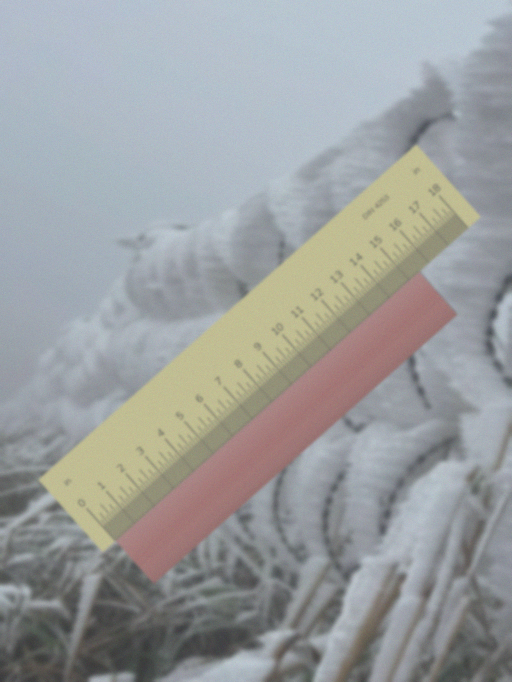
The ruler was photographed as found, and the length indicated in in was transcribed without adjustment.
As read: 15.5 in
